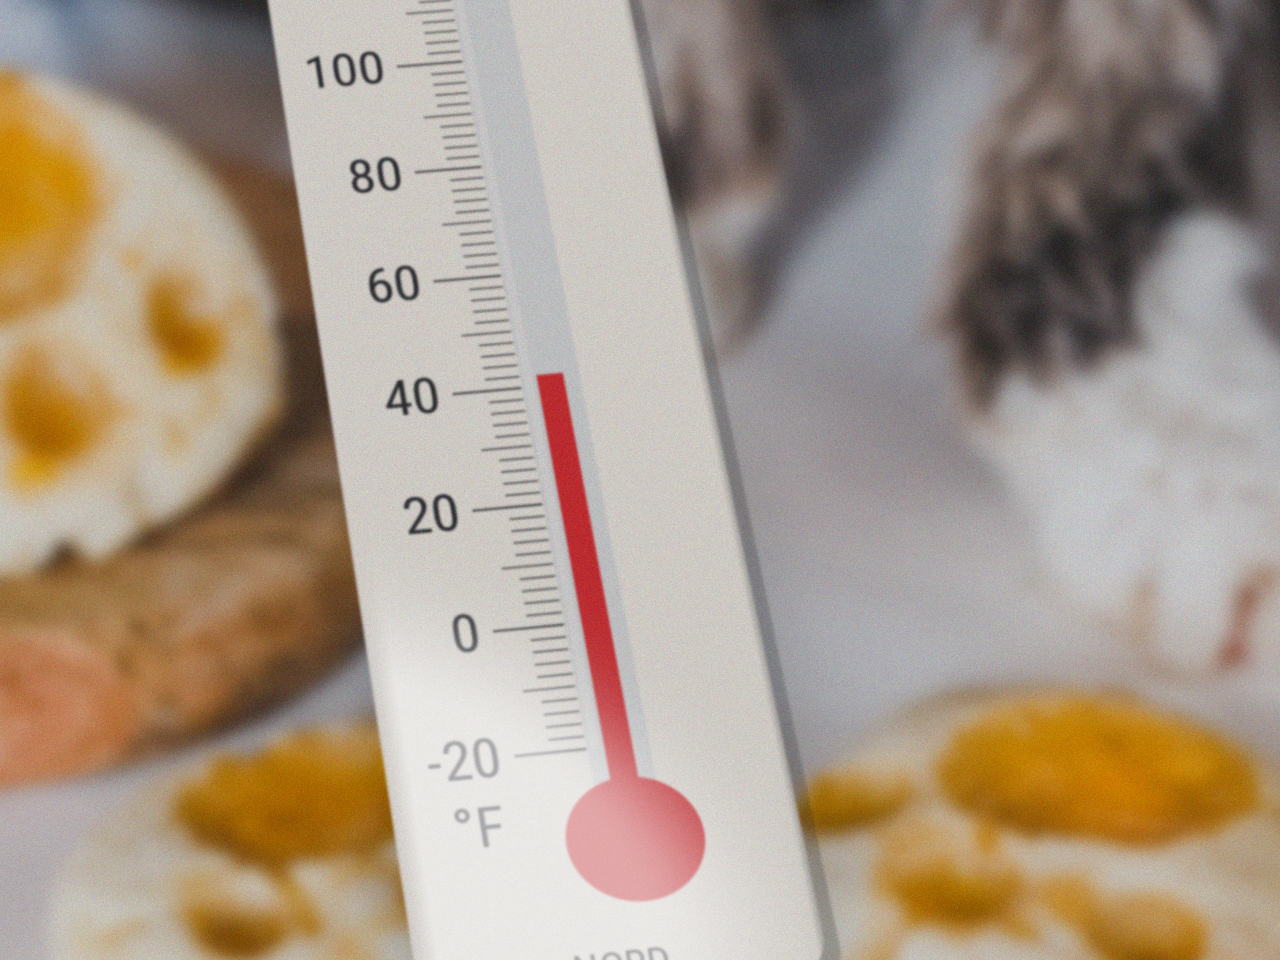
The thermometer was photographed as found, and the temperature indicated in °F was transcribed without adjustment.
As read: 42 °F
